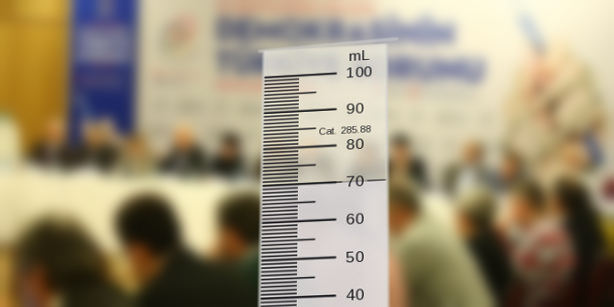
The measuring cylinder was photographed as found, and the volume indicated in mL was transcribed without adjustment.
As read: 70 mL
